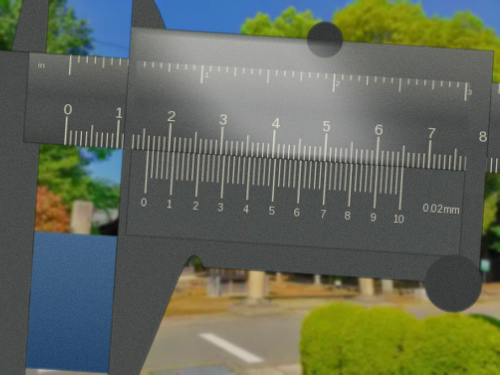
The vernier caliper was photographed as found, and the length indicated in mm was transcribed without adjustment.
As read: 16.0 mm
